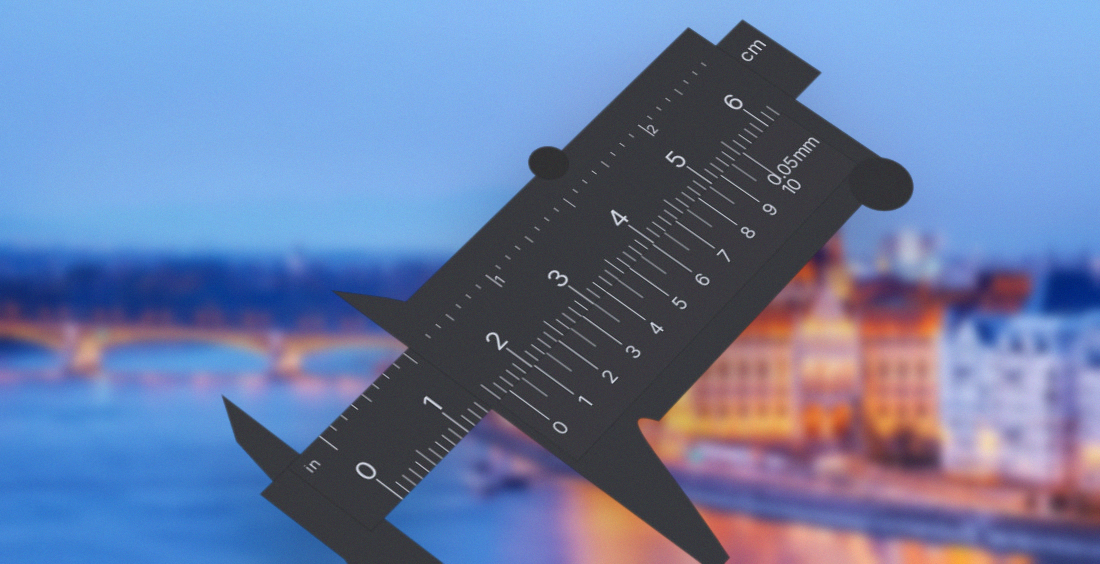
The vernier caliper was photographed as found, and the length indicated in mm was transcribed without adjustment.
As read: 16.4 mm
